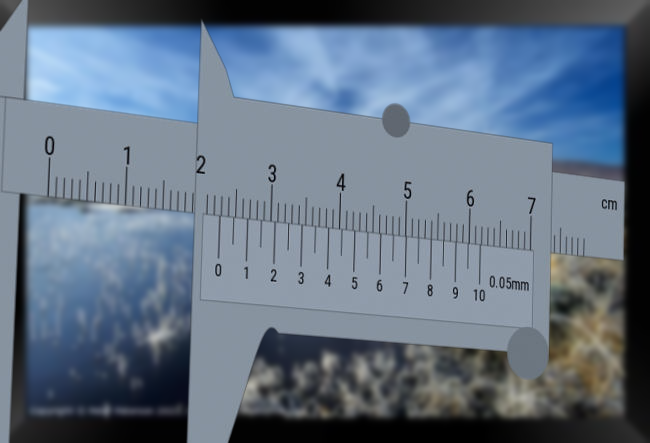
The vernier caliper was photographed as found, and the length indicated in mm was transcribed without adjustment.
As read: 22.8 mm
